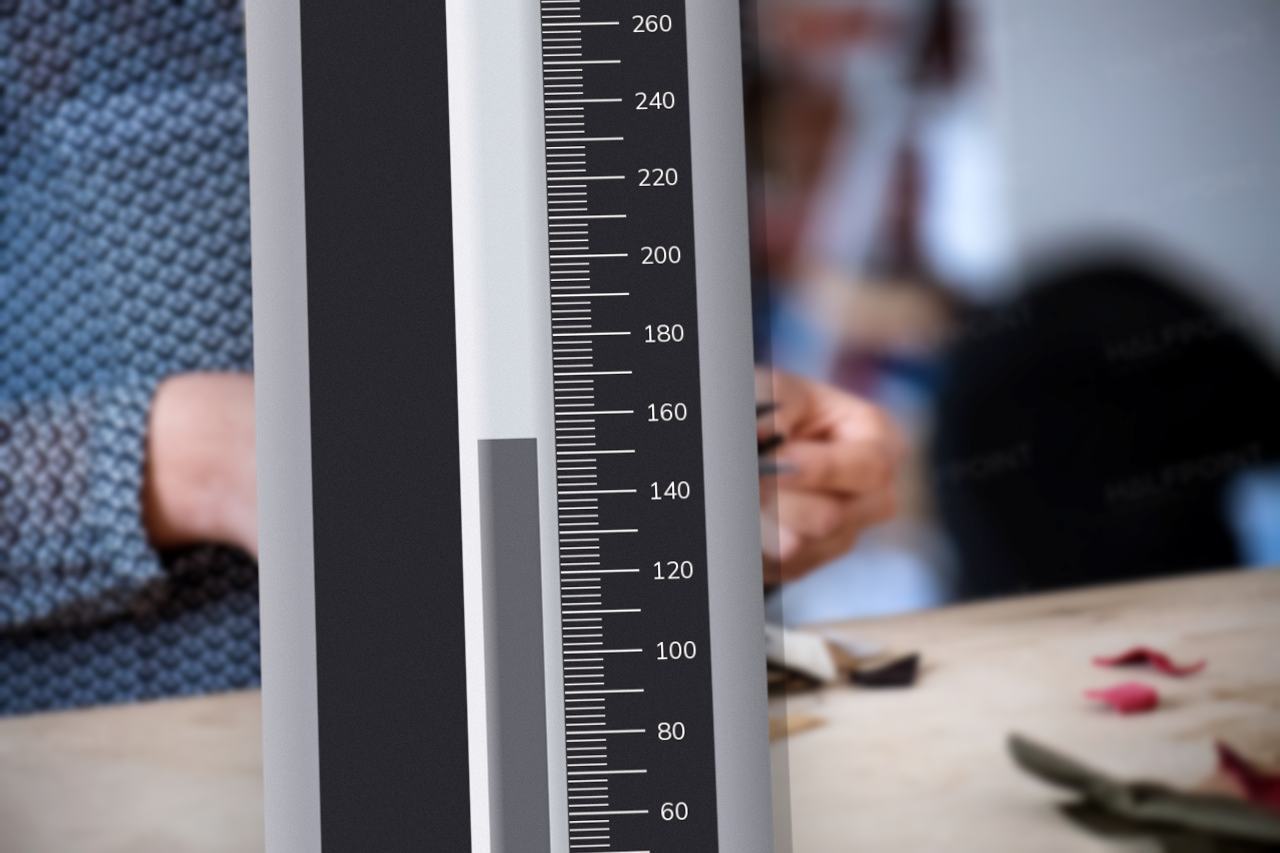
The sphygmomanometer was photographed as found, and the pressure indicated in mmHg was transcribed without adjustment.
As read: 154 mmHg
